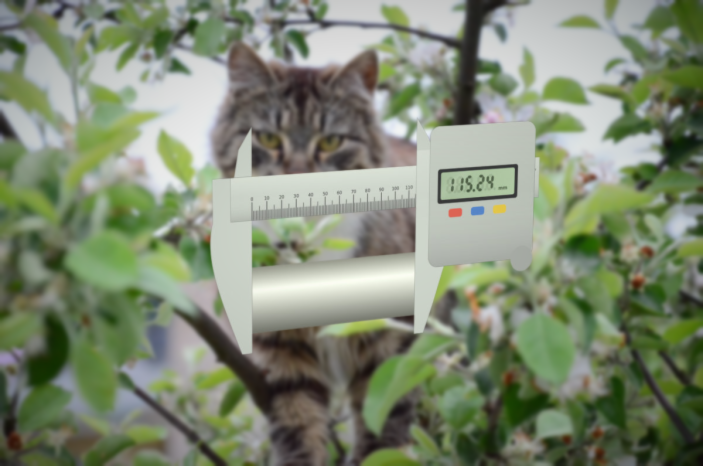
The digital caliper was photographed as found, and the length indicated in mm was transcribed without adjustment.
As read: 115.24 mm
